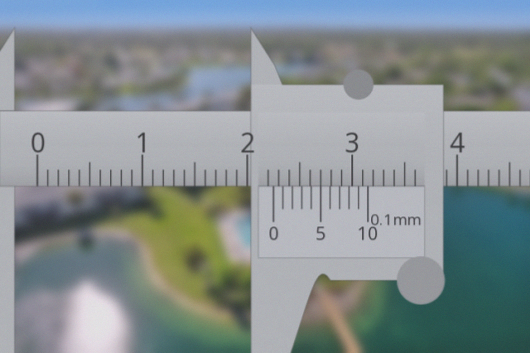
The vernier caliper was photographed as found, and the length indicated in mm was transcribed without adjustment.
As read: 22.5 mm
